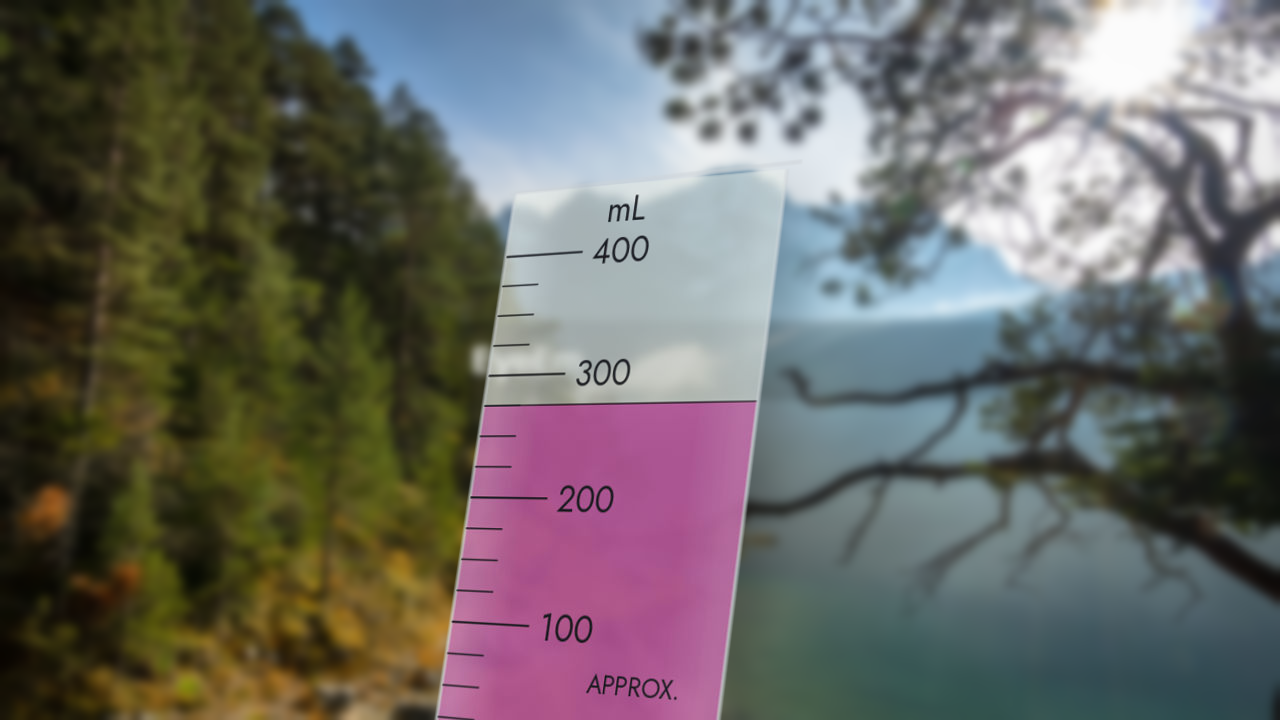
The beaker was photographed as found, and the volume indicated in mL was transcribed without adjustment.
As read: 275 mL
